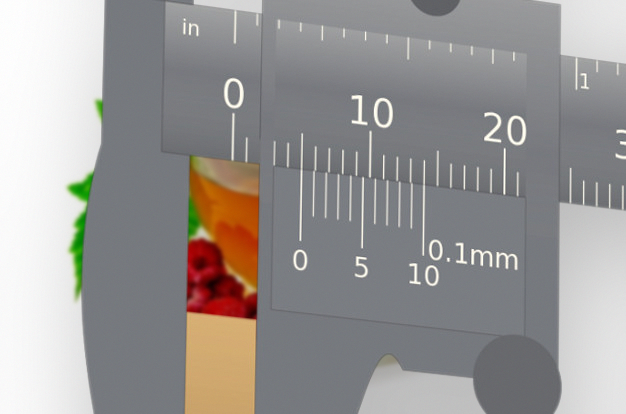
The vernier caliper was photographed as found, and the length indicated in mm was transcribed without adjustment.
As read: 5.0 mm
